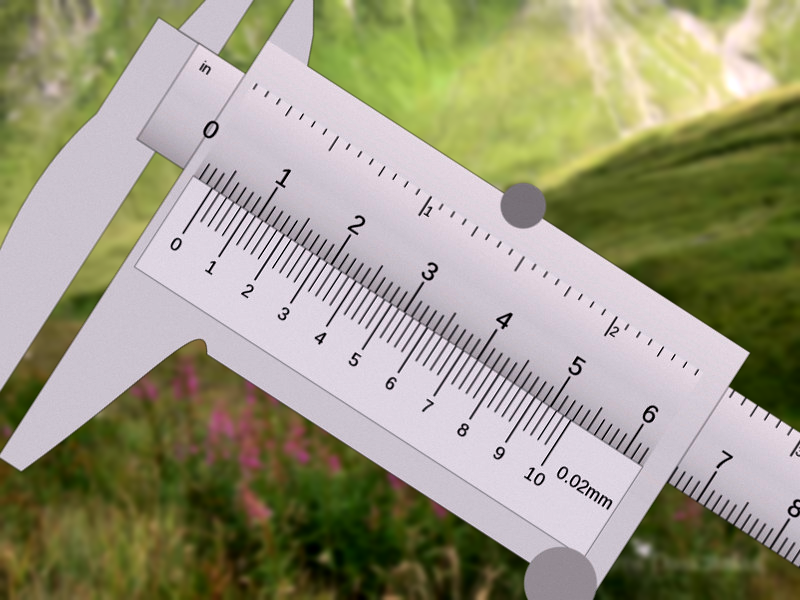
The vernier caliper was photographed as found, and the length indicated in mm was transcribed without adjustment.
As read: 3.8 mm
